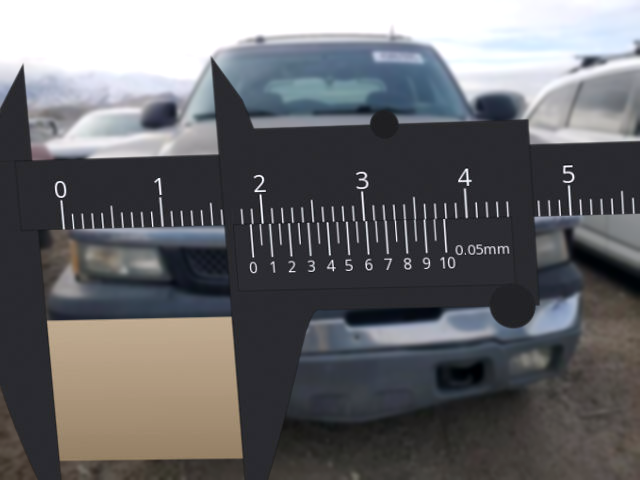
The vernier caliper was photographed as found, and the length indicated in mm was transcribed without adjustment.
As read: 18.8 mm
